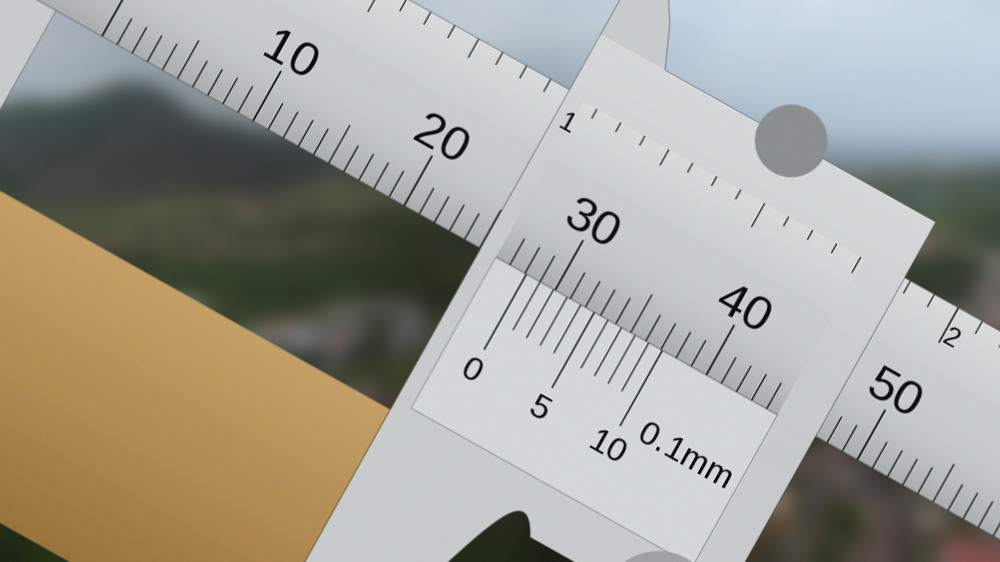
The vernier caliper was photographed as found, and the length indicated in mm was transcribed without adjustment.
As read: 28.1 mm
